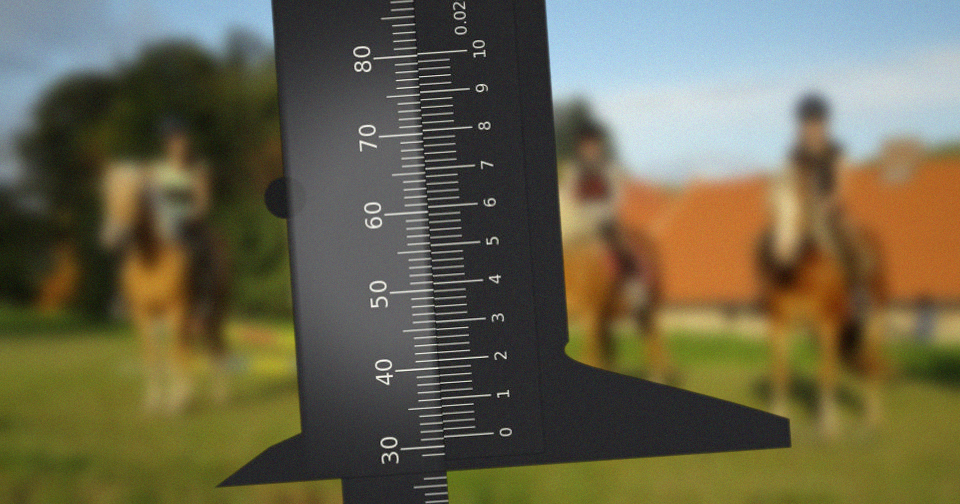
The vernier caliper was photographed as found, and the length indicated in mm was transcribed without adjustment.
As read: 31.2 mm
